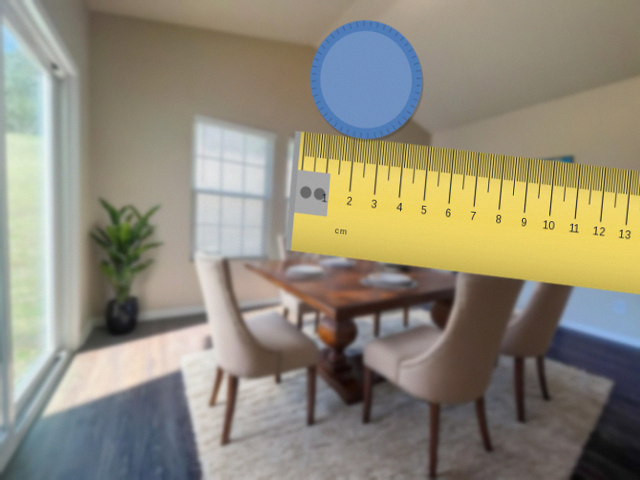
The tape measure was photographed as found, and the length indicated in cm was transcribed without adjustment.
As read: 4.5 cm
